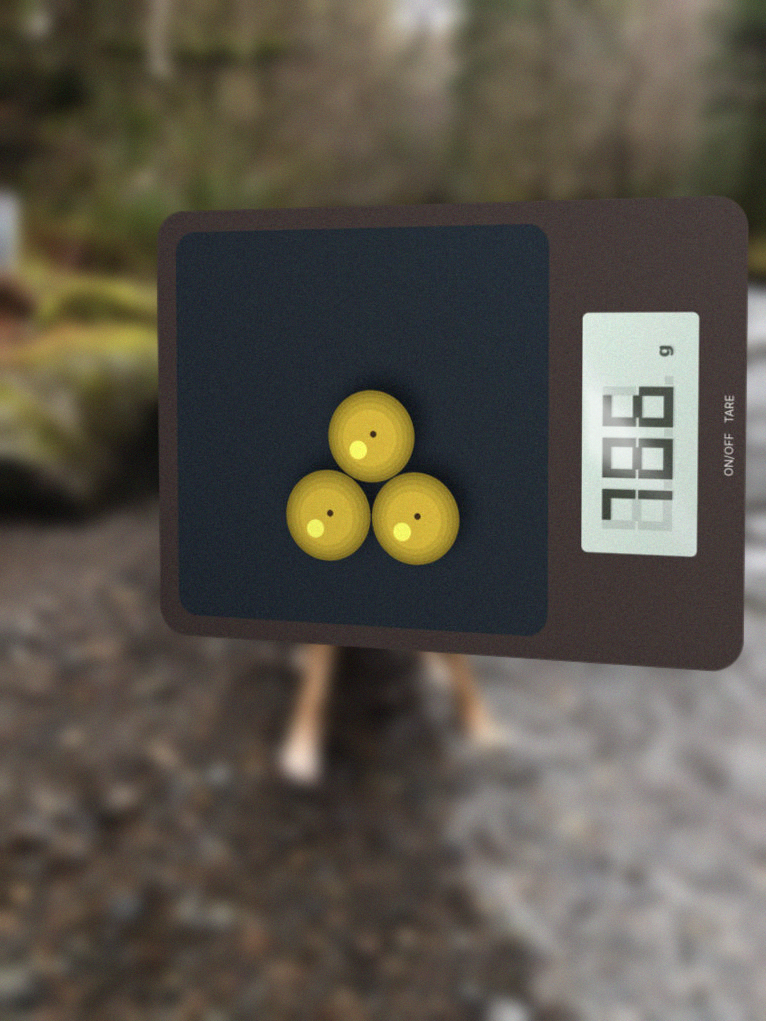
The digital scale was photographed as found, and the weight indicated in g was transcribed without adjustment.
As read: 786 g
